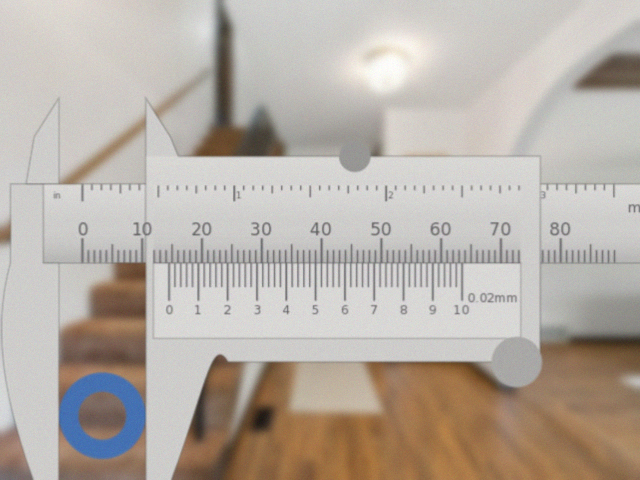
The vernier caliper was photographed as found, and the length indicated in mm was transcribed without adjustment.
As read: 14.5 mm
